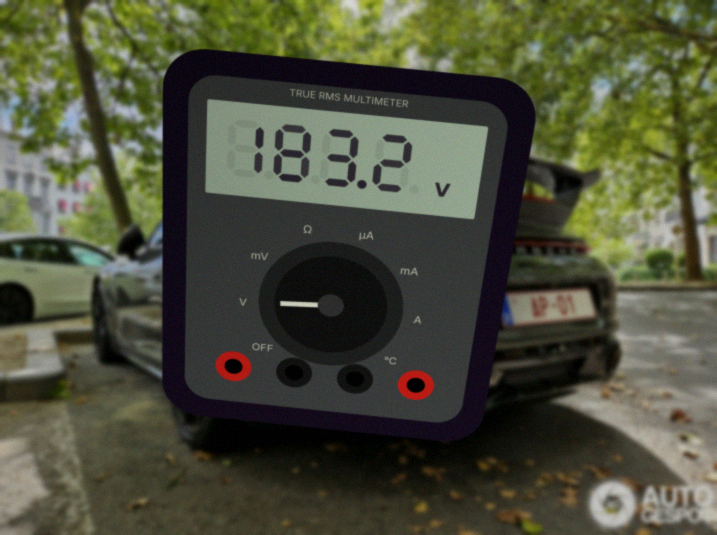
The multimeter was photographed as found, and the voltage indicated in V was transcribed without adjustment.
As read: 183.2 V
